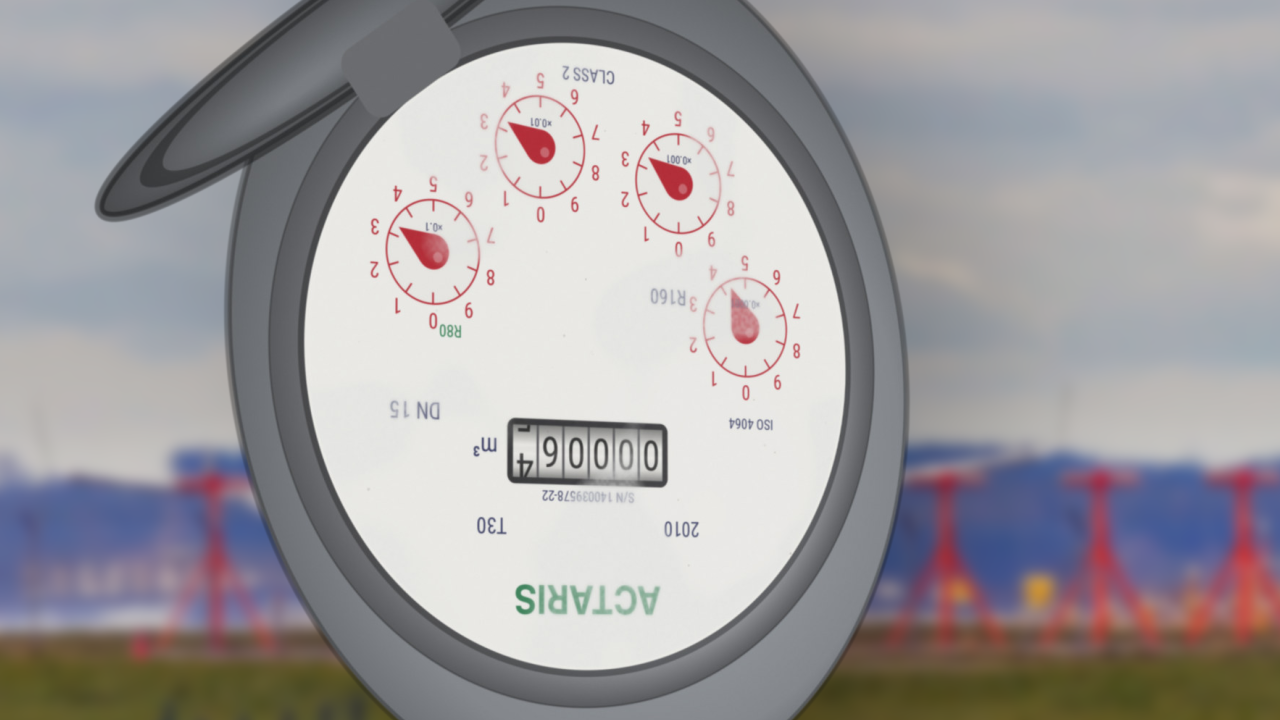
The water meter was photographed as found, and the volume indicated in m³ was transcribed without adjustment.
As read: 64.3334 m³
